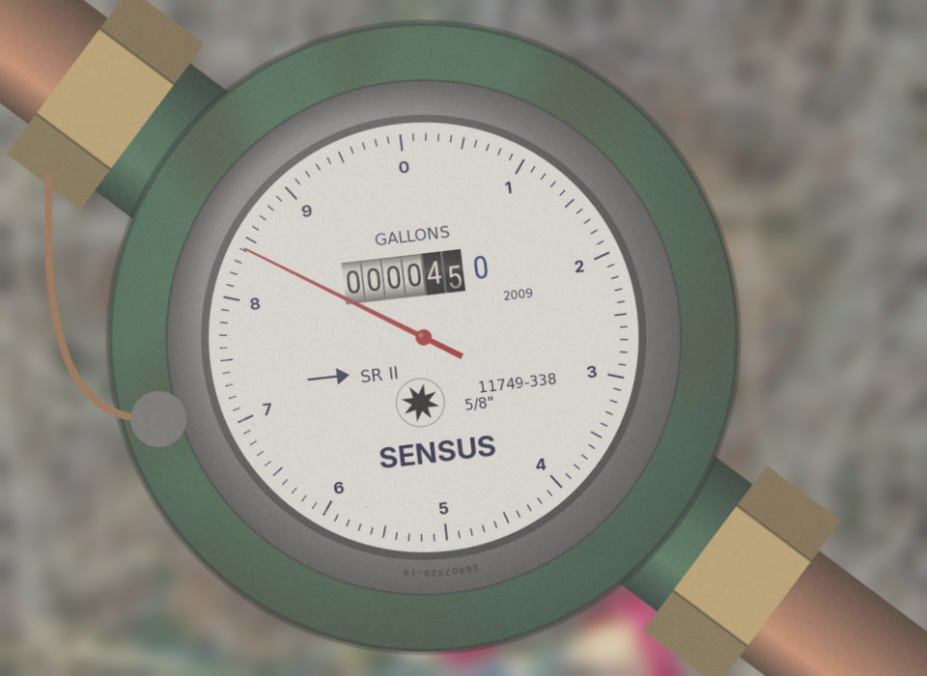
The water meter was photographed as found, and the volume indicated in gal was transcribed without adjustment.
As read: 448.4 gal
